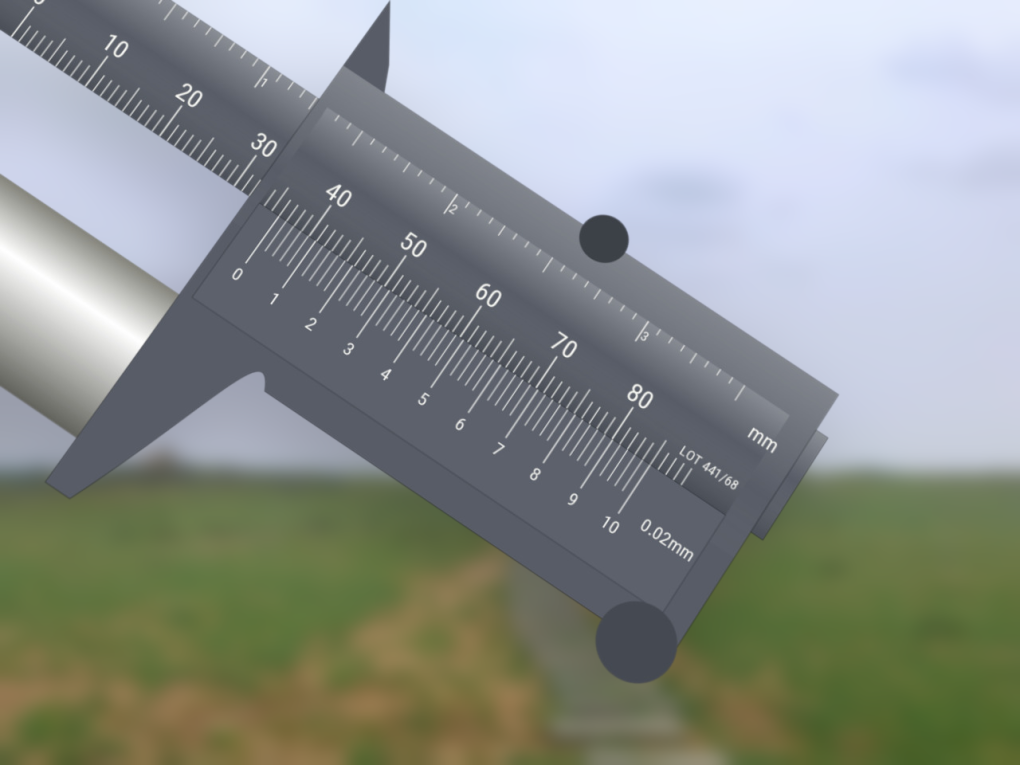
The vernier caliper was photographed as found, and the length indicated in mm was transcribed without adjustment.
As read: 36.0 mm
